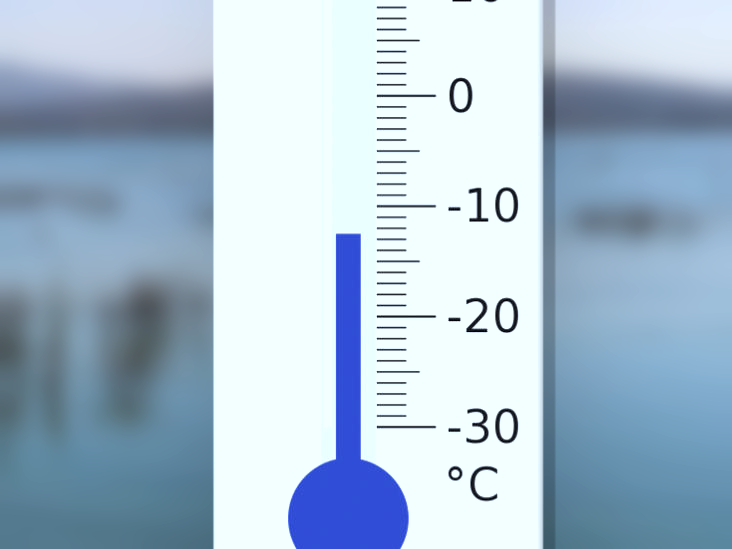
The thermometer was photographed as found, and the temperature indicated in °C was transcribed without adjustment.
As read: -12.5 °C
